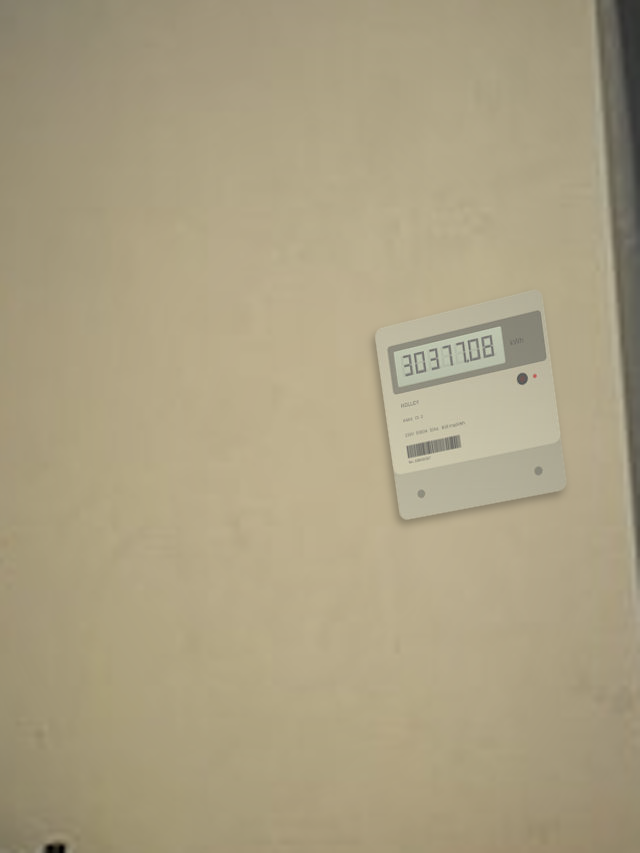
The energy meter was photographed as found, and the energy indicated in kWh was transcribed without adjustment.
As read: 30377.08 kWh
